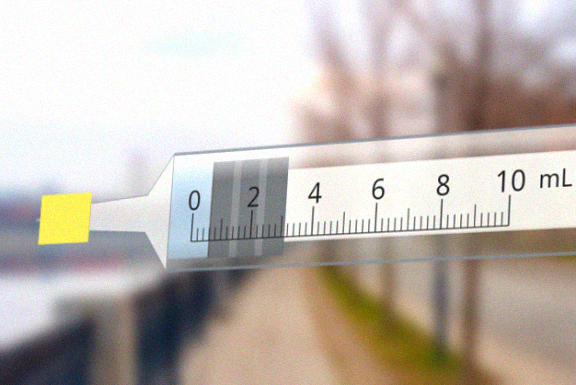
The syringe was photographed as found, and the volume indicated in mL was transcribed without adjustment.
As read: 0.6 mL
